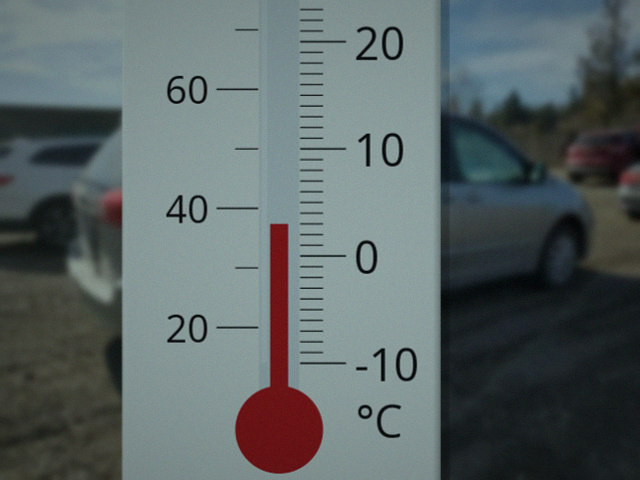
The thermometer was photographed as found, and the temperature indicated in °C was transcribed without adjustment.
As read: 3 °C
